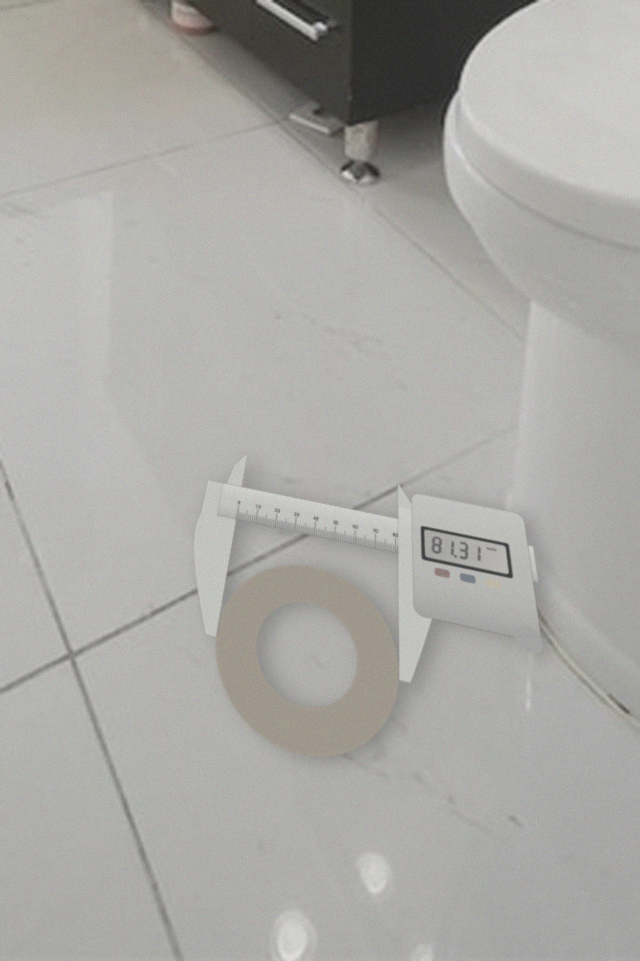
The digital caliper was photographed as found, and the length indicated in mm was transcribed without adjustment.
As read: 81.31 mm
